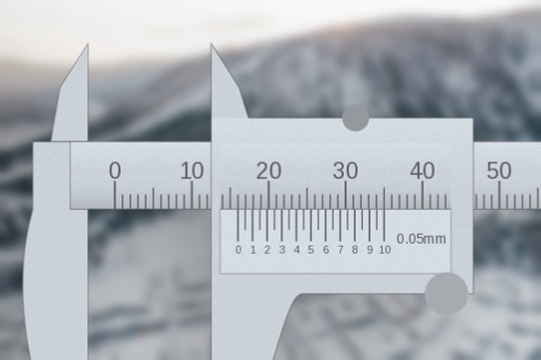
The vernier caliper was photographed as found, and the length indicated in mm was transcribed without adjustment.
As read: 16.0 mm
